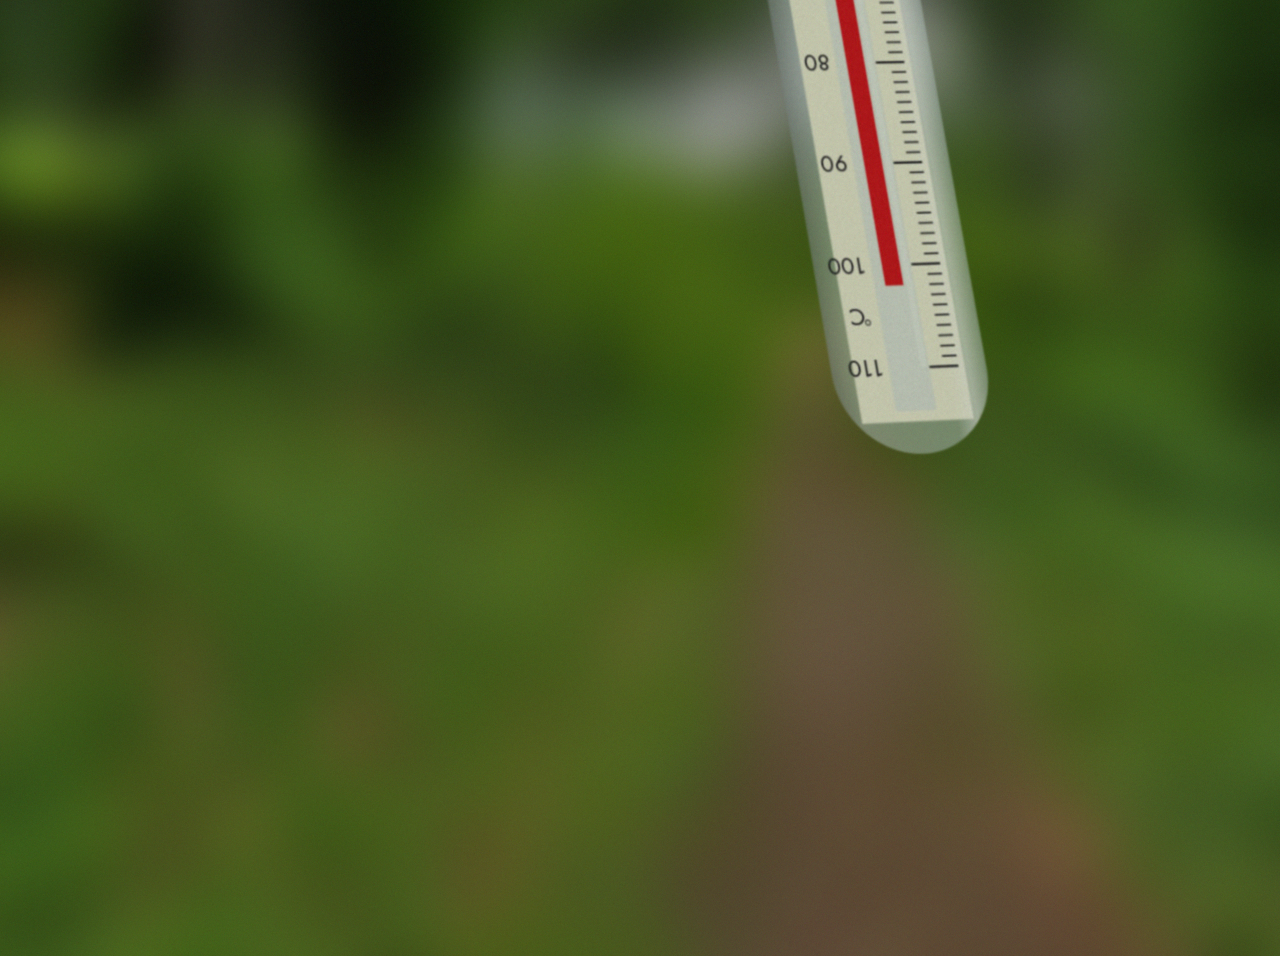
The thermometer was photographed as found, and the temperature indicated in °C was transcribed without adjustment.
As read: 102 °C
